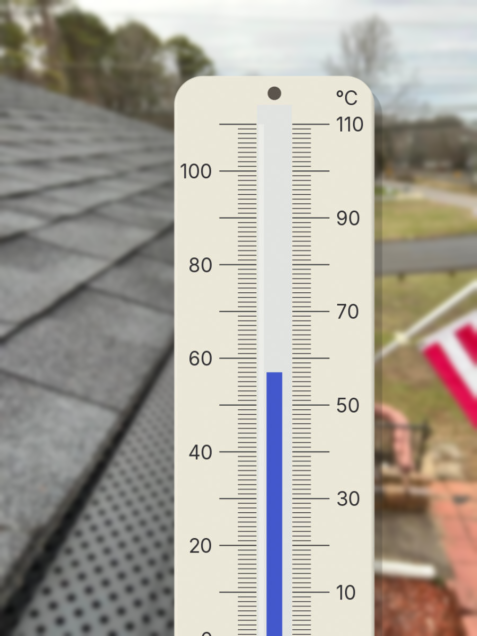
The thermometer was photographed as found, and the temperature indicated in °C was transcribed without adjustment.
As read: 57 °C
